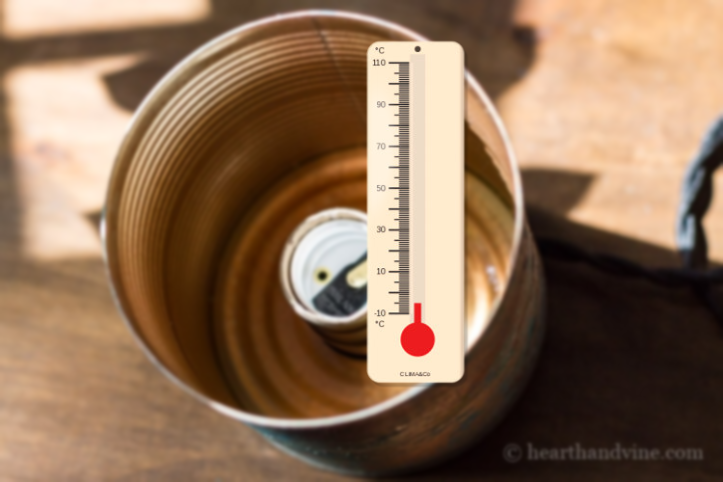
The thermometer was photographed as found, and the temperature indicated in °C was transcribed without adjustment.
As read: -5 °C
